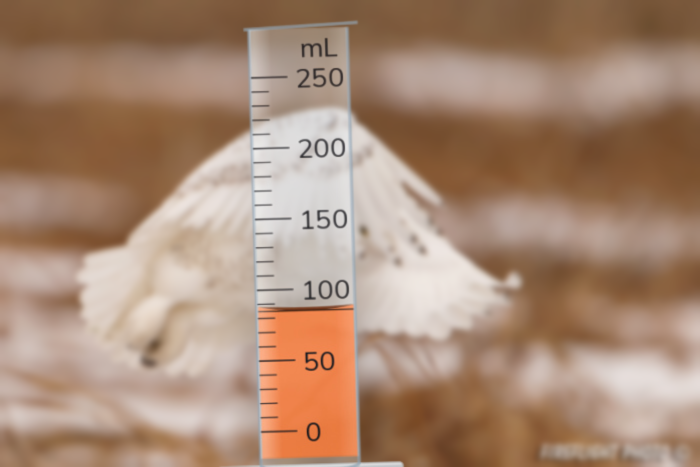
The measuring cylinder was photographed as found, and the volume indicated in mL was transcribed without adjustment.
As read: 85 mL
